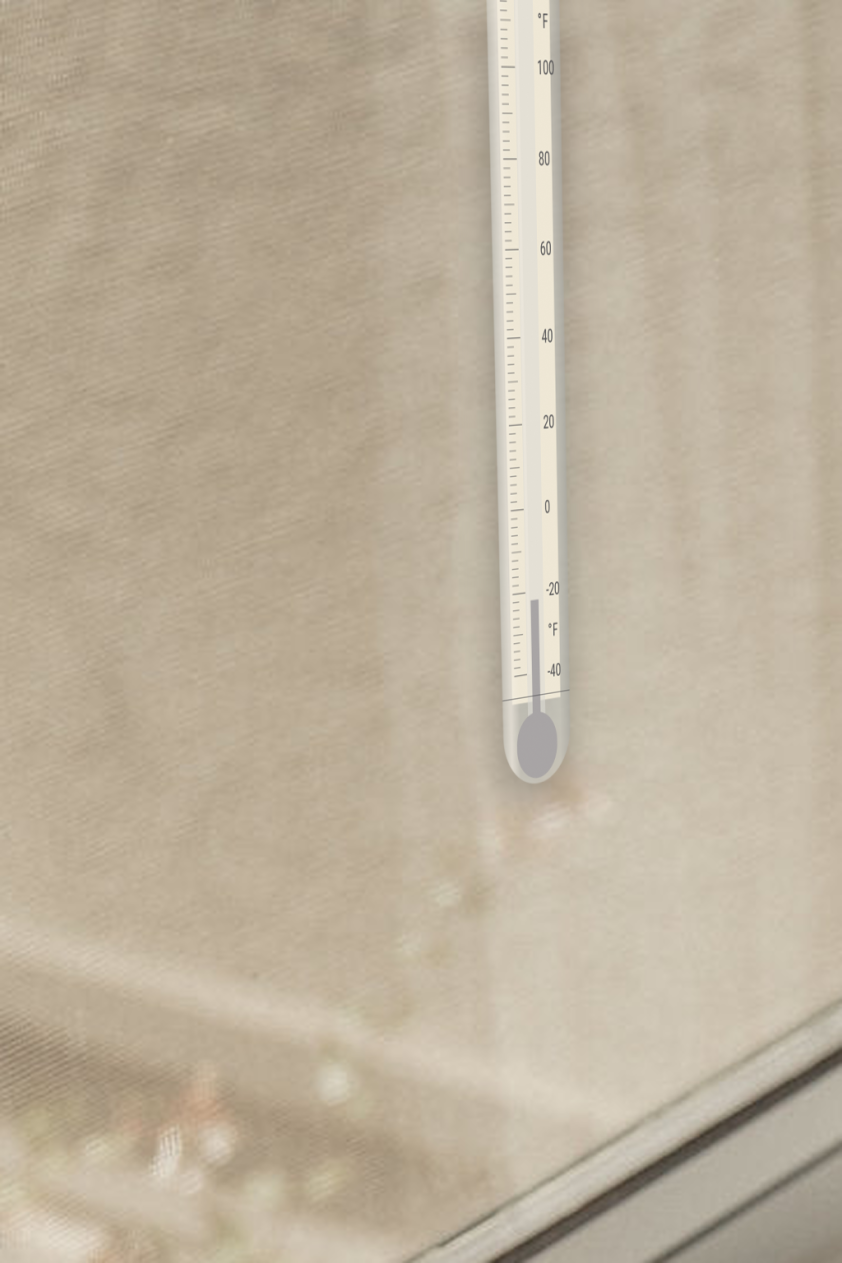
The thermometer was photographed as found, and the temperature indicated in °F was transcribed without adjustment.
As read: -22 °F
